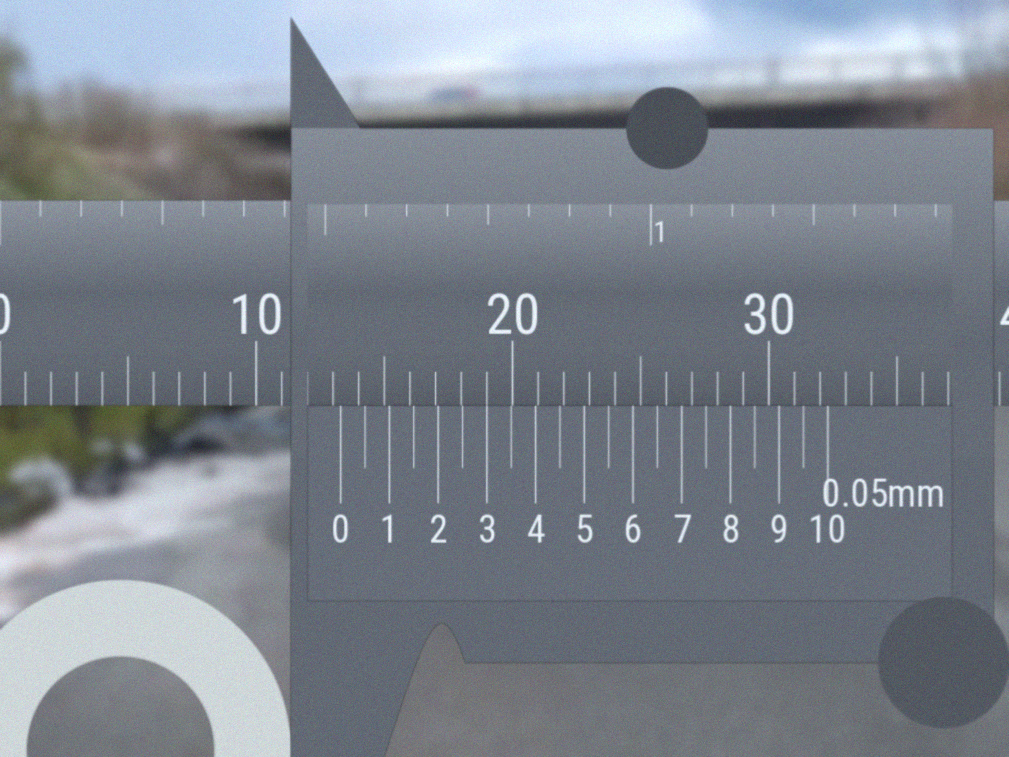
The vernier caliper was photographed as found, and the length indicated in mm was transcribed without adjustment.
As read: 13.3 mm
